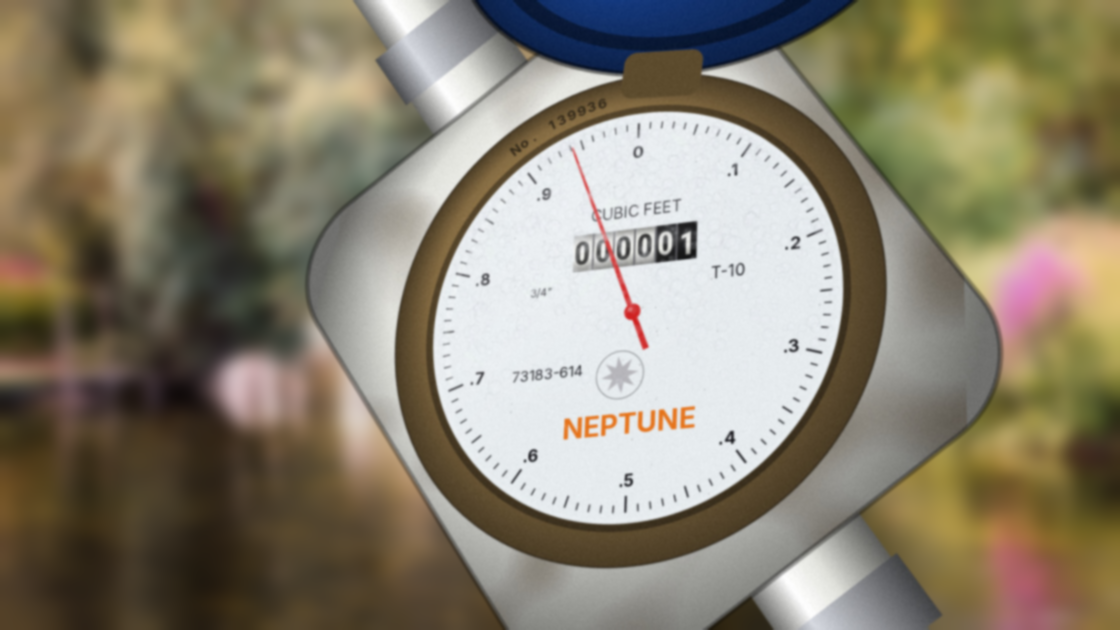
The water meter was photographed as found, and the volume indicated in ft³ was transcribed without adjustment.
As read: 0.94 ft³
